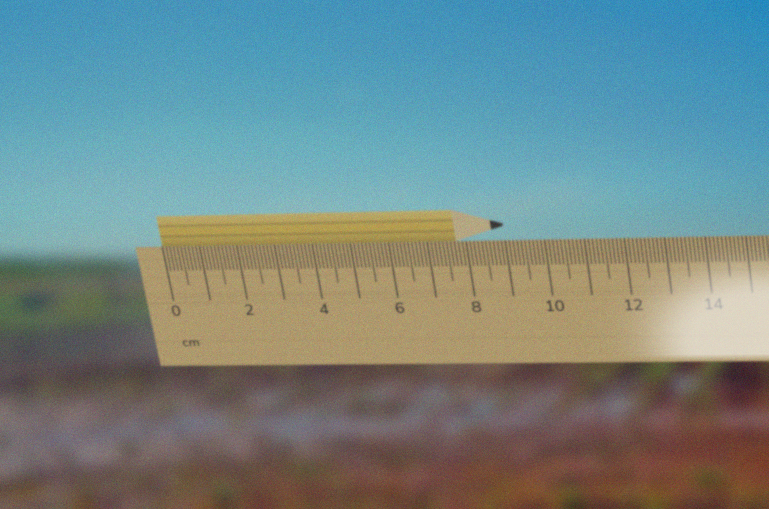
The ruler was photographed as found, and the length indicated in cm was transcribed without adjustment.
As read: 9 cm
